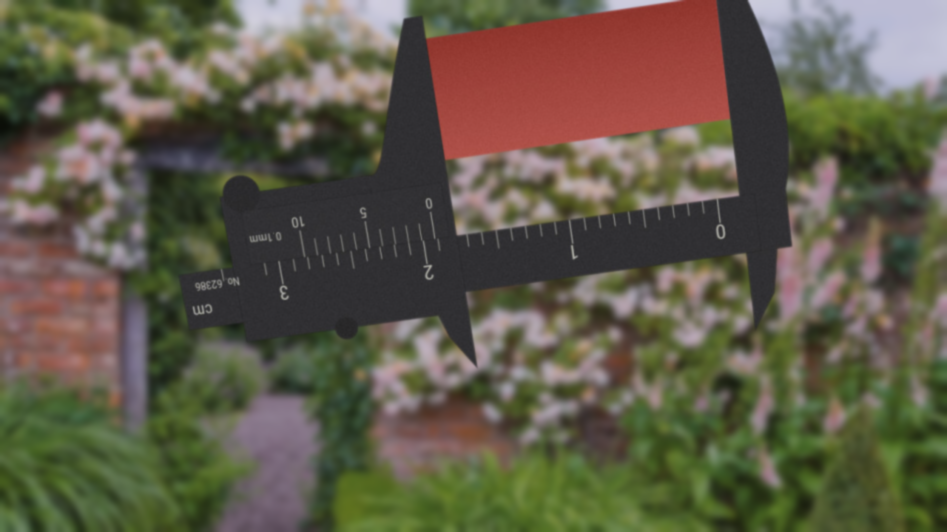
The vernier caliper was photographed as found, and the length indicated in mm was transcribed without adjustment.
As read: 19.2 mm
